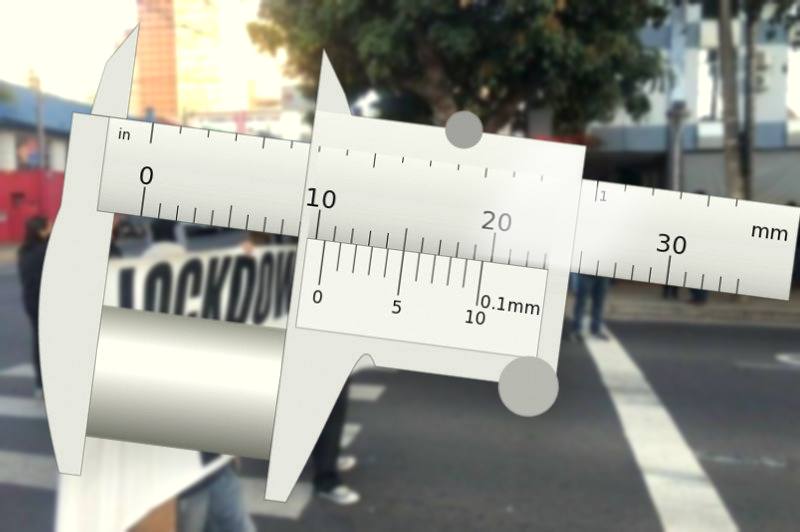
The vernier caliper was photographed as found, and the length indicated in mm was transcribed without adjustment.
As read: 10.5 mm
